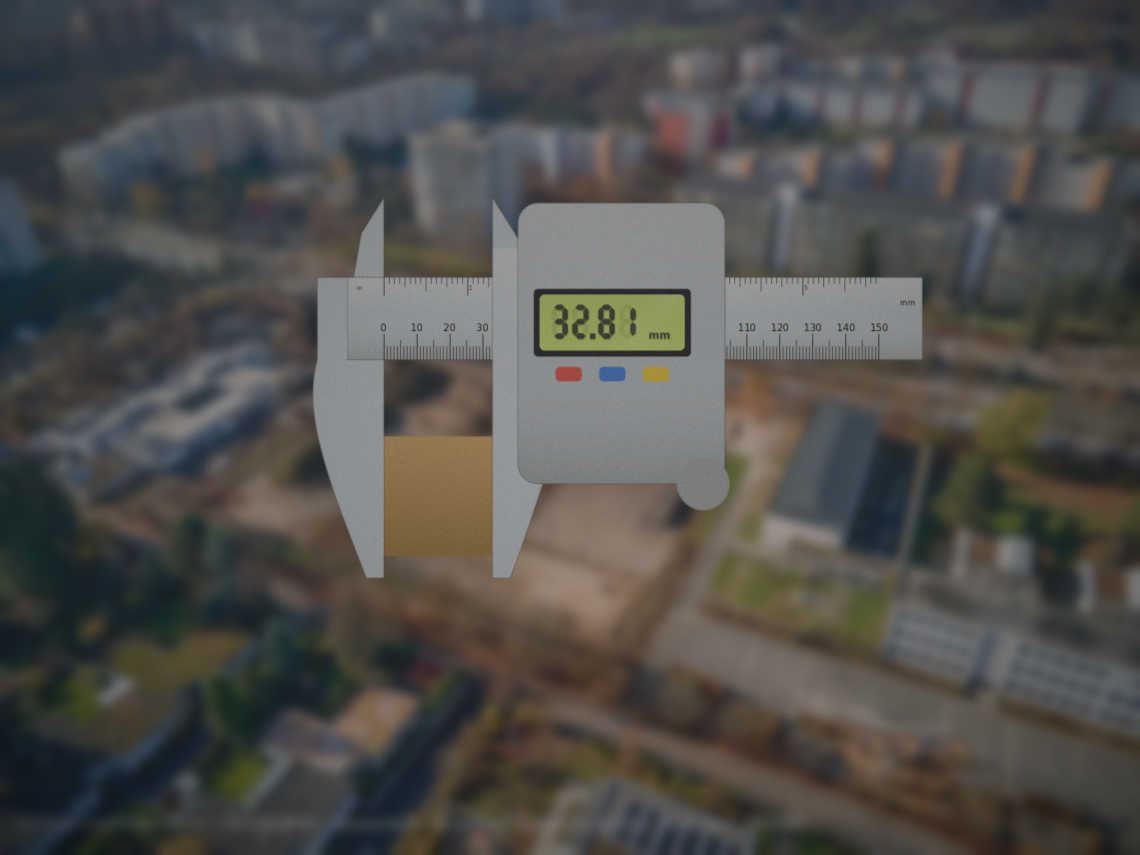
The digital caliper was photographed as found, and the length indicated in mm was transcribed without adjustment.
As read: 32.81 mm
